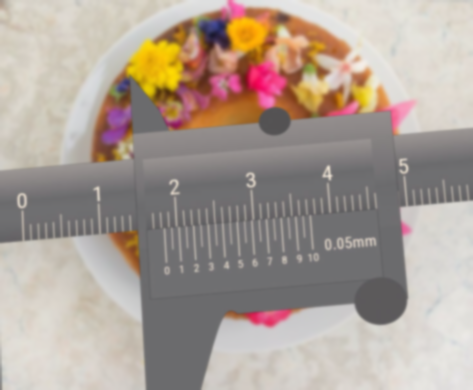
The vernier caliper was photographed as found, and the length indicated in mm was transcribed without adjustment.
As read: 18.4 mm
